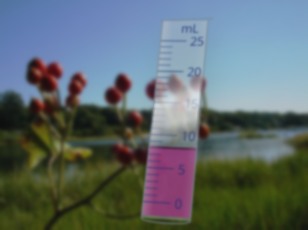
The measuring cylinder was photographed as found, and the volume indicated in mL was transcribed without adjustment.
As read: 8 mL
